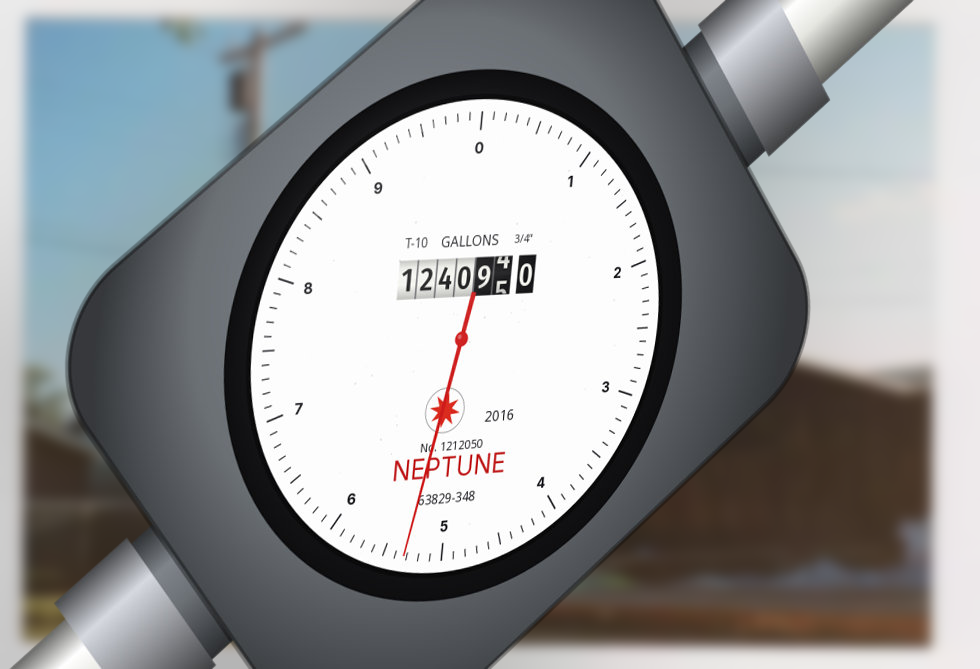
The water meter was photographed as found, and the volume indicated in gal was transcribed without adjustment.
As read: 1240945.3 gal
